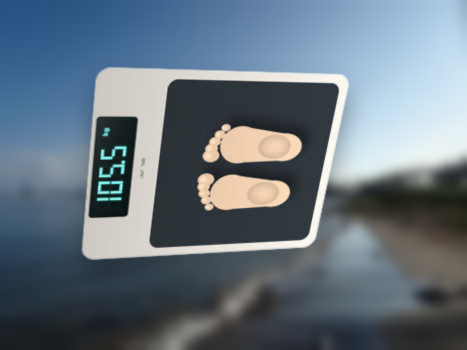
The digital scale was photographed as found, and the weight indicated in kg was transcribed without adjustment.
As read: 105.5 kg
